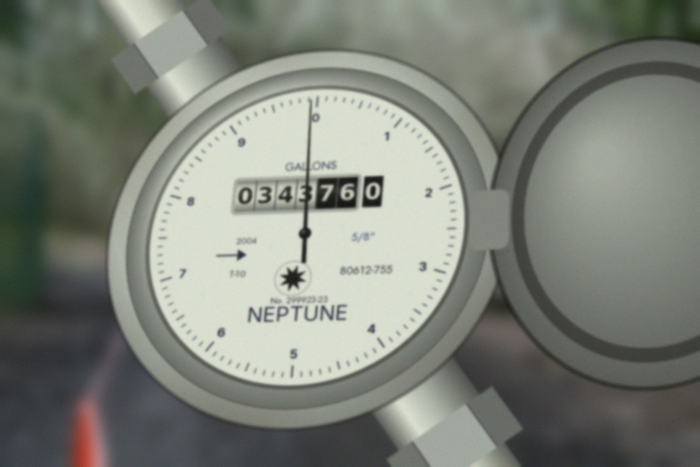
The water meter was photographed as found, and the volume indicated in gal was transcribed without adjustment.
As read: 343759.9 gal
